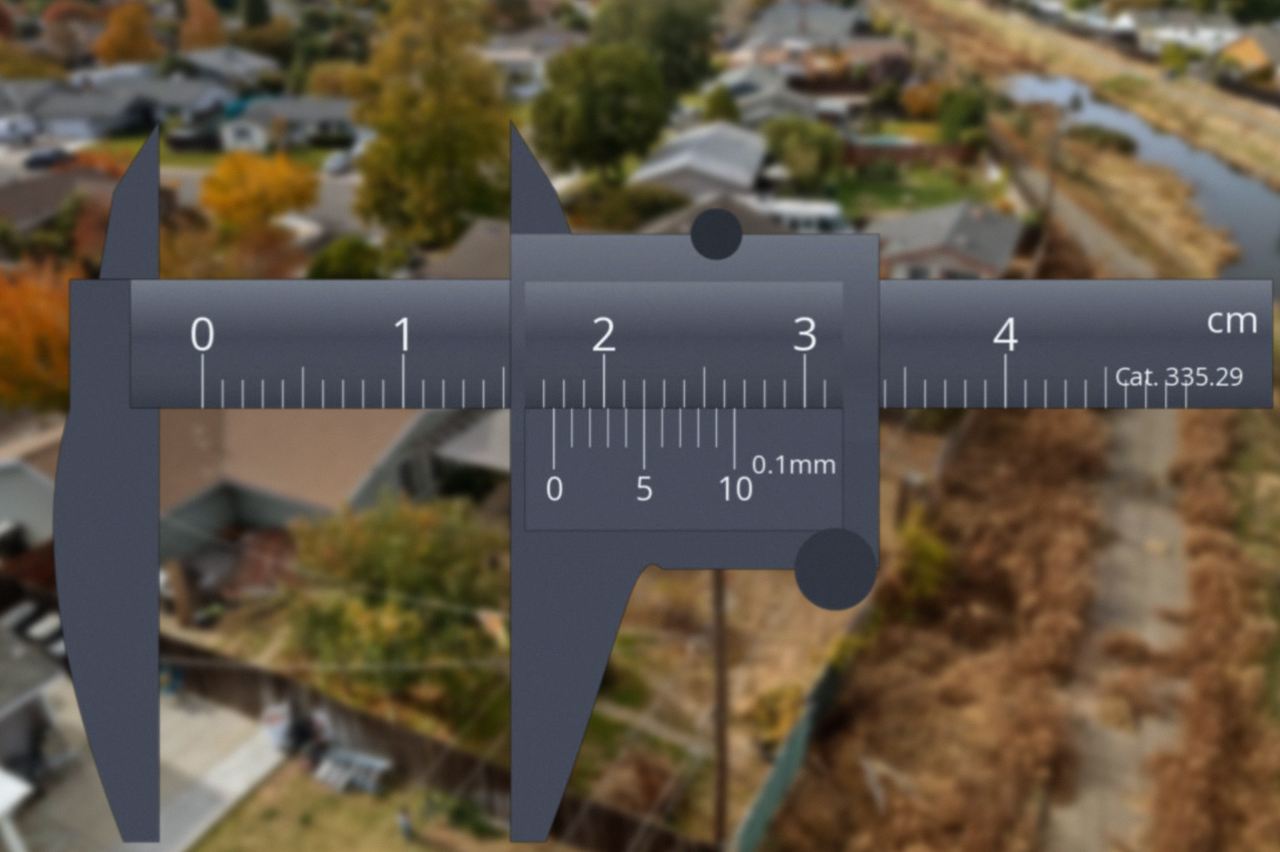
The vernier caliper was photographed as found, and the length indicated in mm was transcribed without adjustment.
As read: 17.5 mm
